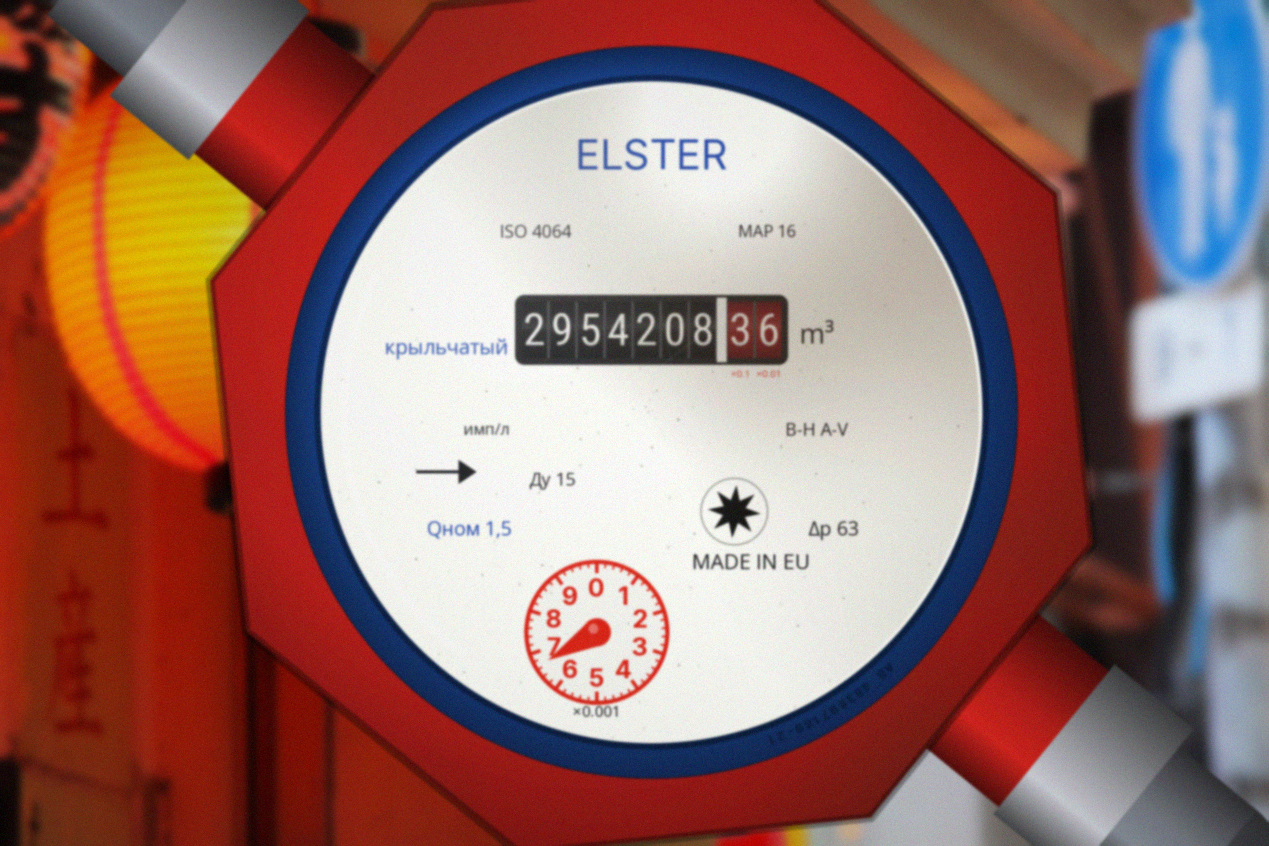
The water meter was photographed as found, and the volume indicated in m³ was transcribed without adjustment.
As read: 2954208.366 m³
